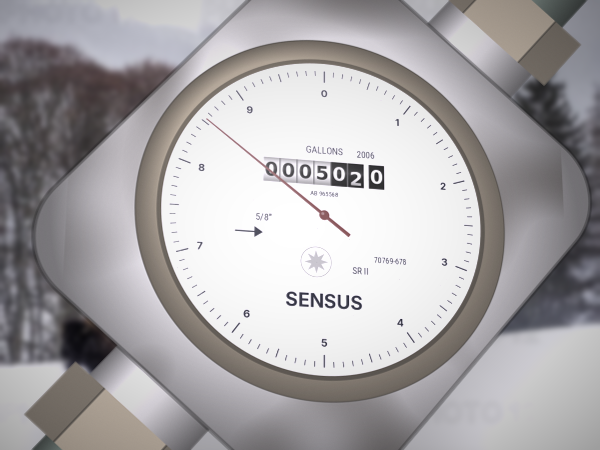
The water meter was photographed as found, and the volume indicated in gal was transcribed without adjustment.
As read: 5018.5 gal
